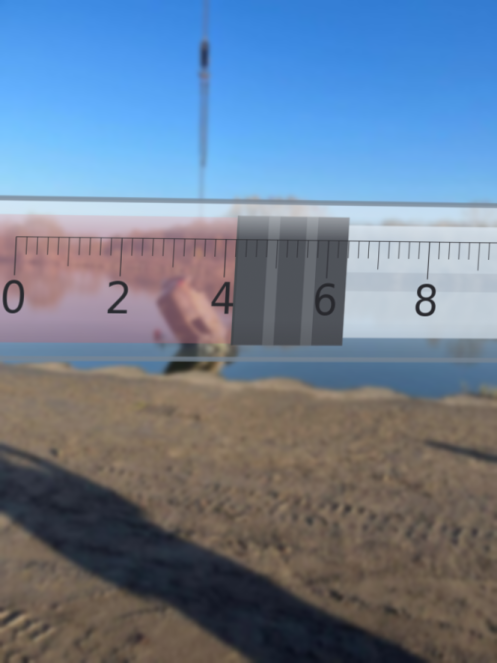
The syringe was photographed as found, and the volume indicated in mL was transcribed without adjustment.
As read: 4.2 mL
